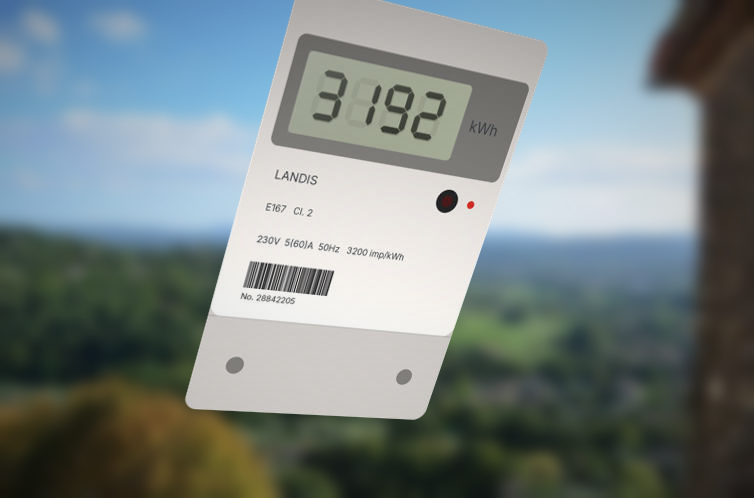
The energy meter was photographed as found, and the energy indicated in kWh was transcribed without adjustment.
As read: 3192 kWh
